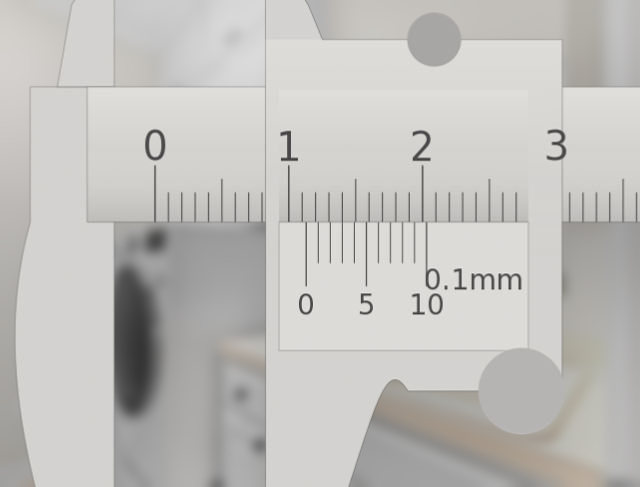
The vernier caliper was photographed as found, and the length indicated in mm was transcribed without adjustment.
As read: 11.3 mm
